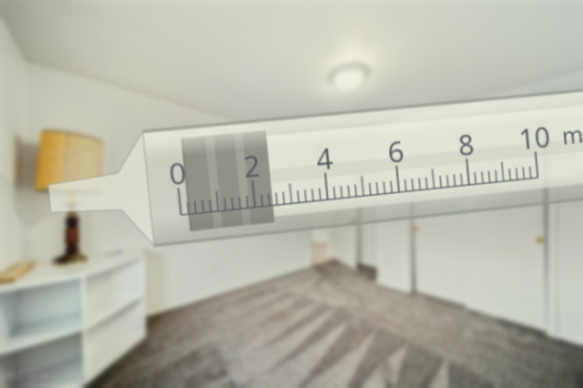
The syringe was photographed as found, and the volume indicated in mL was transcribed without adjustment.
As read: 0.2 mL
